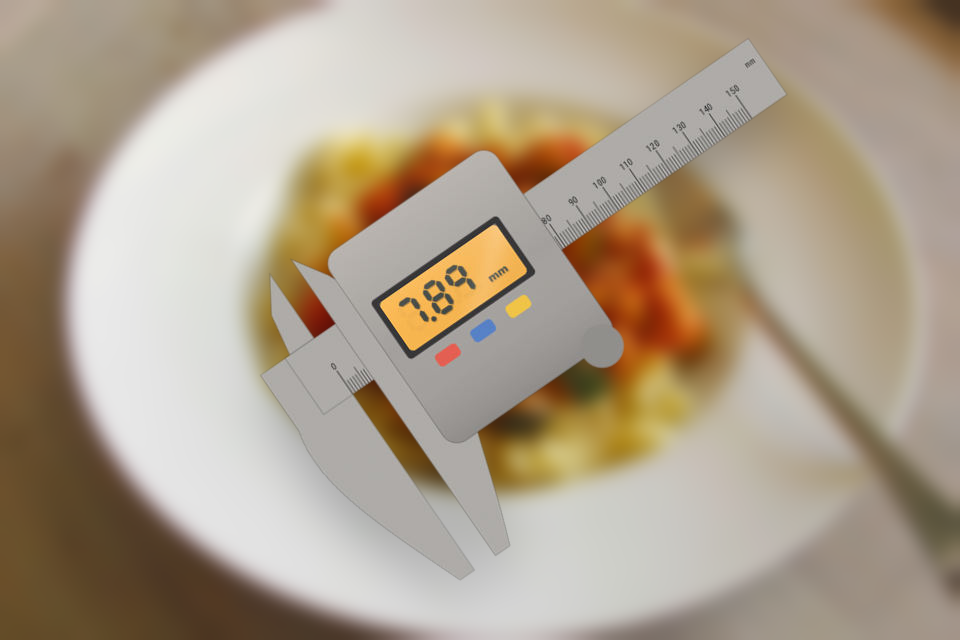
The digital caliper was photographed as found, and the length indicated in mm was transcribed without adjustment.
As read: 7.89 mm
